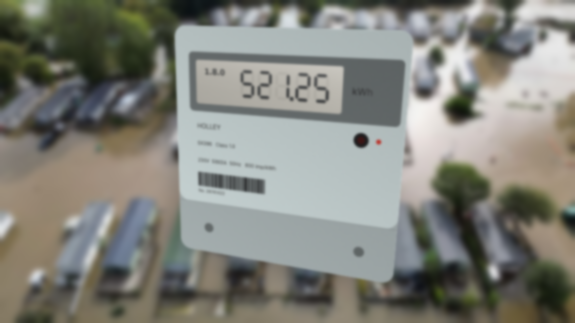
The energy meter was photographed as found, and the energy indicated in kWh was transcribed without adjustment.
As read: 521.25 kWh
